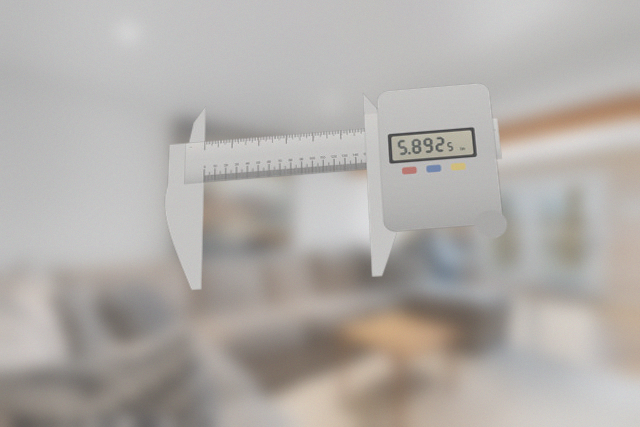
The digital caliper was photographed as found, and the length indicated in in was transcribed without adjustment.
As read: 5.8925 in
